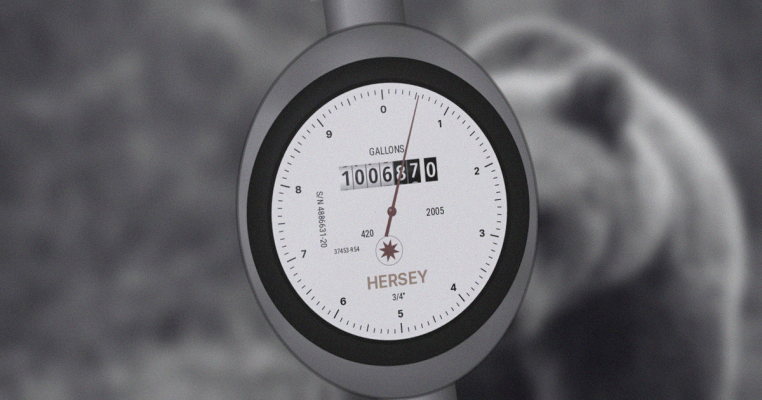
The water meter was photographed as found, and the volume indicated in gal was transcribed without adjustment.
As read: 1006870.5 gal
